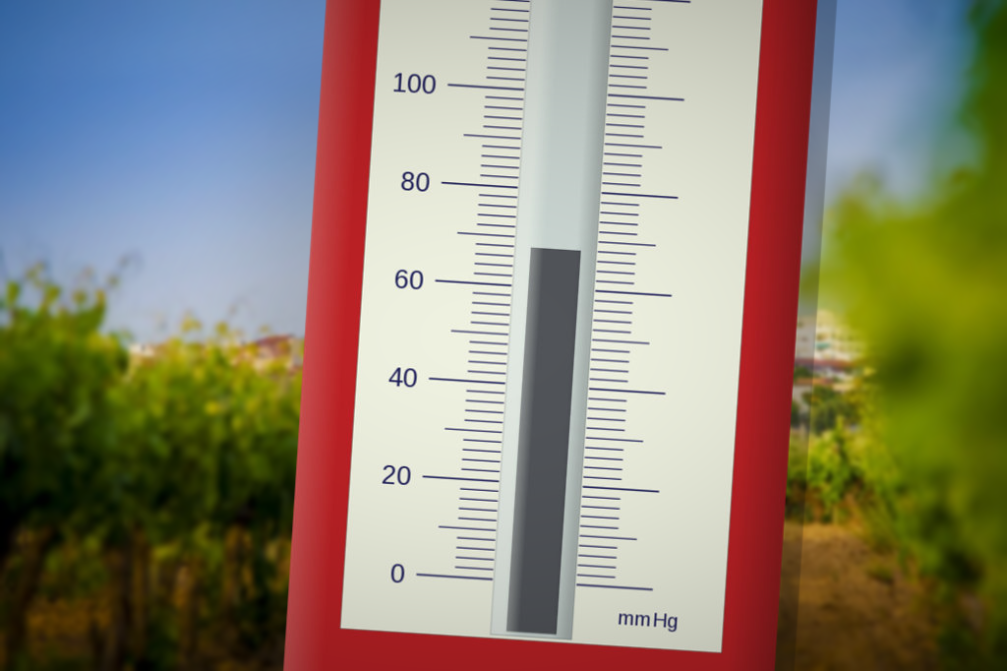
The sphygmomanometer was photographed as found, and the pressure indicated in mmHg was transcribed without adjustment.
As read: 68 mmHg
